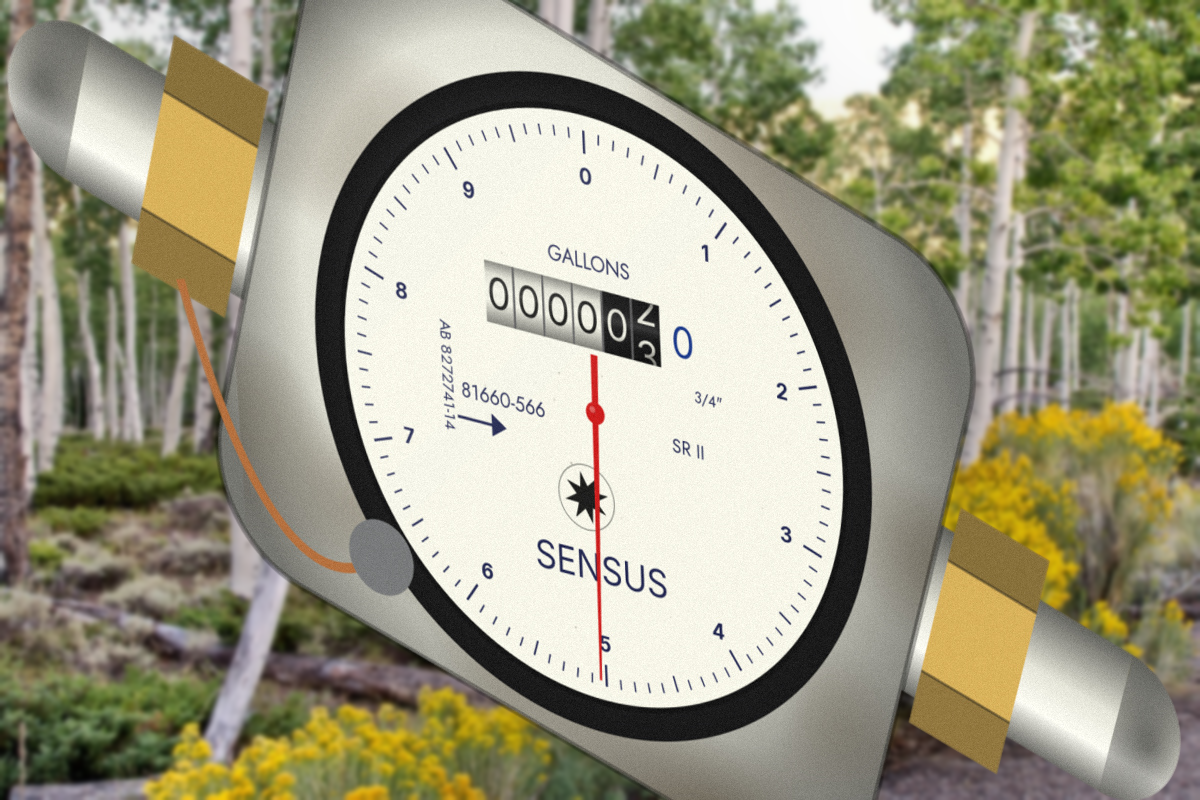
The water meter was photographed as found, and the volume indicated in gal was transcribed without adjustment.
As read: 25.0 gal
